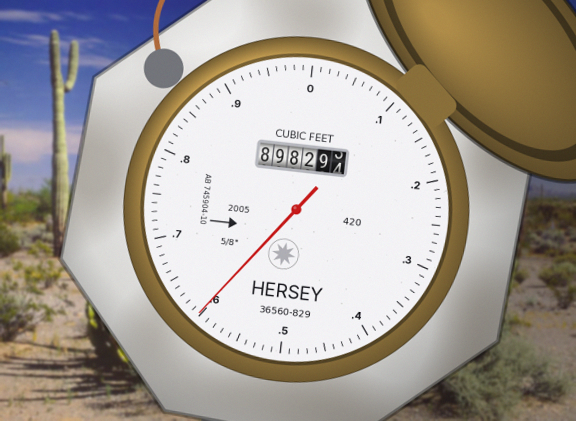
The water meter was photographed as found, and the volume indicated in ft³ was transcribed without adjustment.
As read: 898293.60 ft³
